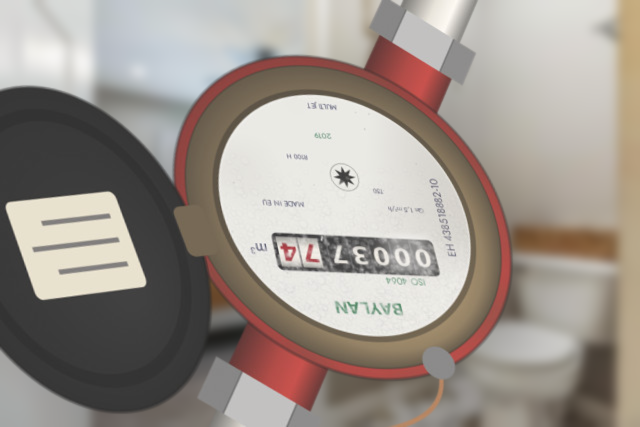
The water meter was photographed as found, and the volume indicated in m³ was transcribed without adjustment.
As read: 37.74 m³
